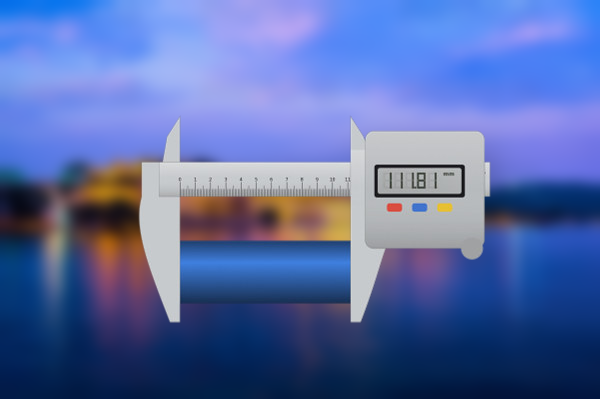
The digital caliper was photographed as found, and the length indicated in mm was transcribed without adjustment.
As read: 111.81 mm
